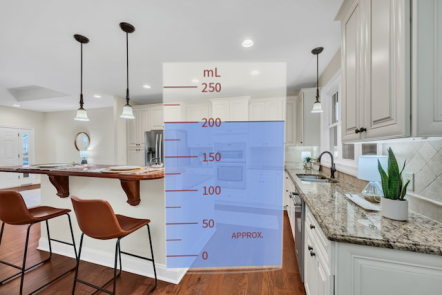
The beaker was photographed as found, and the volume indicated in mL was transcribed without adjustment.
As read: 200 mL
